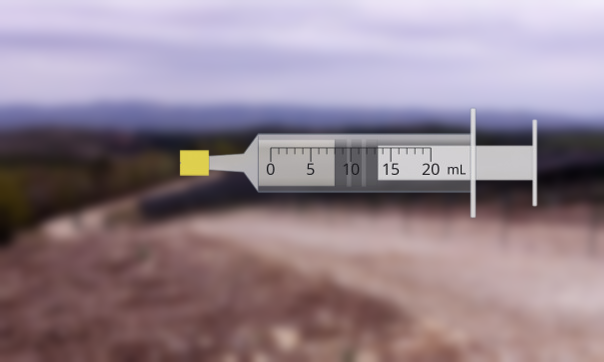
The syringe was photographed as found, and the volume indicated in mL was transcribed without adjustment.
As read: 8 mL
